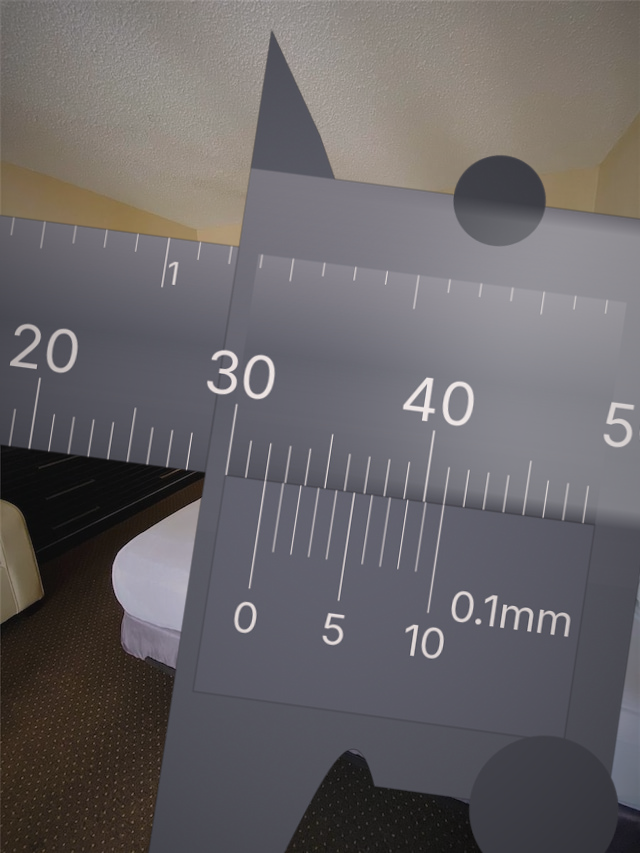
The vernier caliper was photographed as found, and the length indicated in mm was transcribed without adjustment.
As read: 32.0 mm
